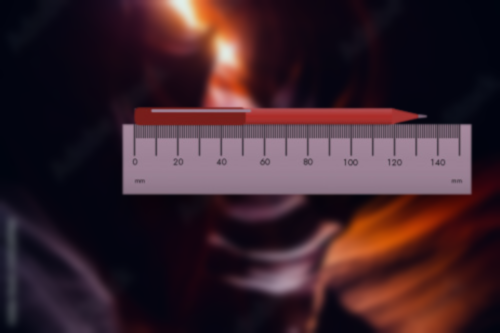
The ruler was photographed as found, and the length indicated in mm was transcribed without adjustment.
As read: 135 mm
